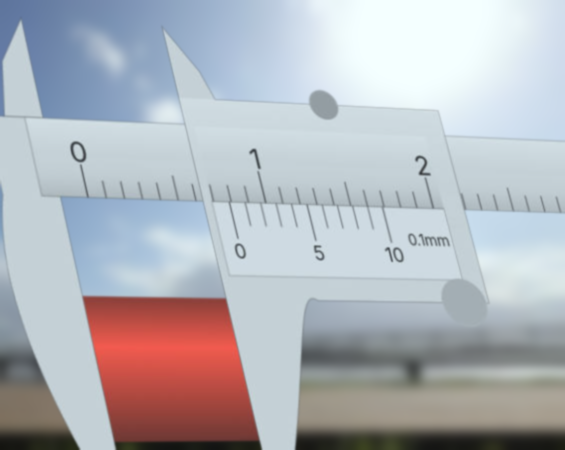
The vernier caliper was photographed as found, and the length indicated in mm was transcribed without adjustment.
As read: 7.9 mm
